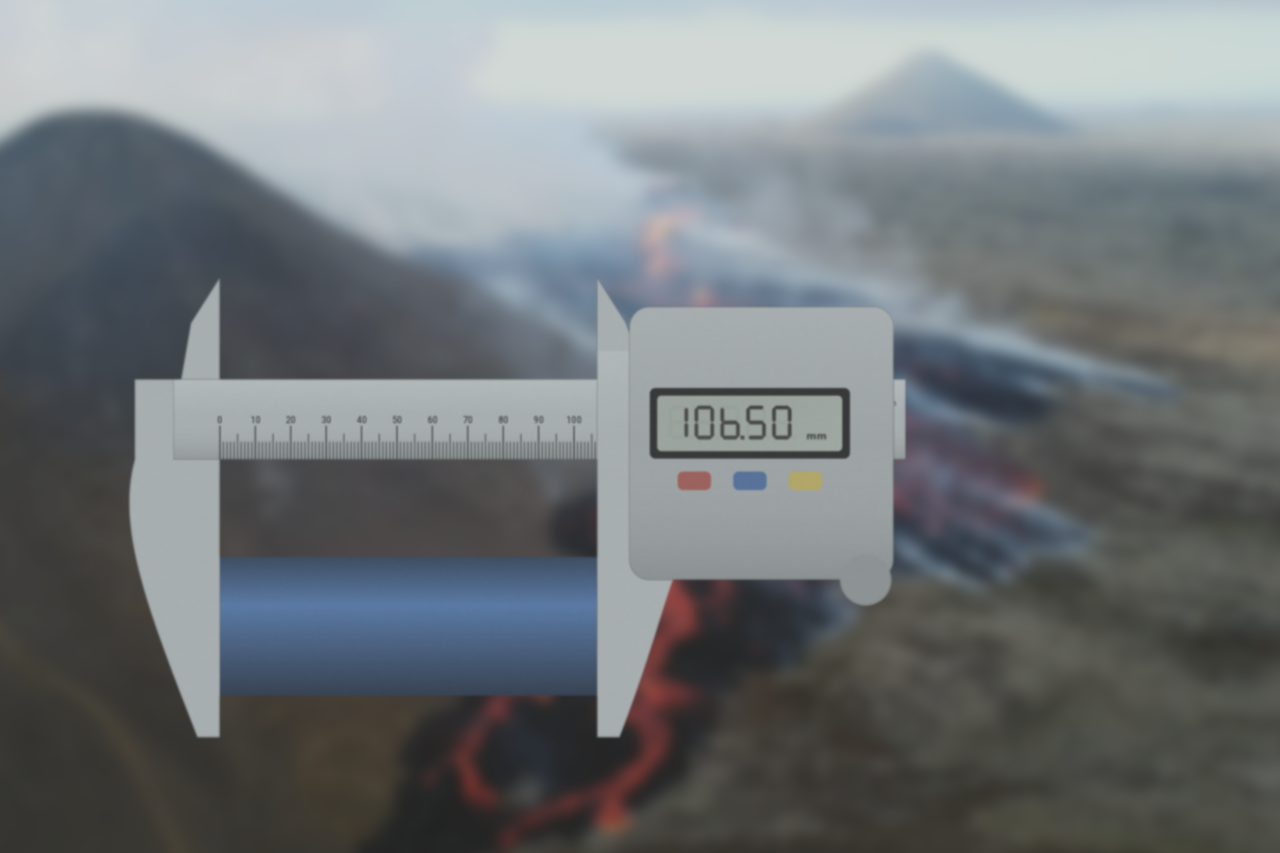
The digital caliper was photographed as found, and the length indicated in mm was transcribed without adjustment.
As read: 106.50 mm
